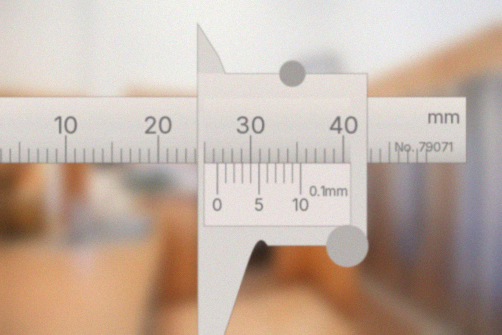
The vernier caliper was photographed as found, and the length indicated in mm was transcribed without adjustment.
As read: 26.4 mm
